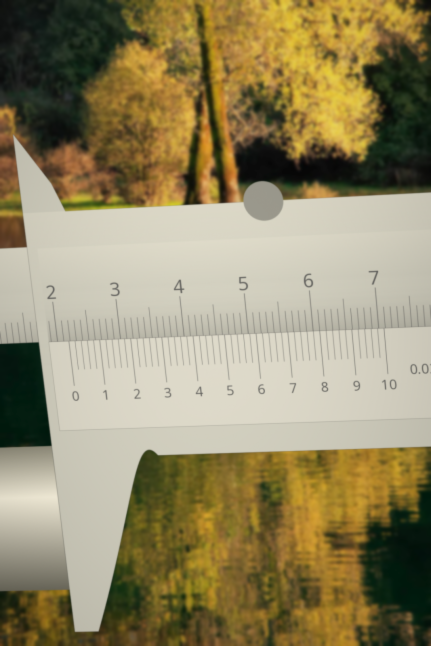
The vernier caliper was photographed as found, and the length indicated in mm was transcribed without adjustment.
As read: 21.8 mm
